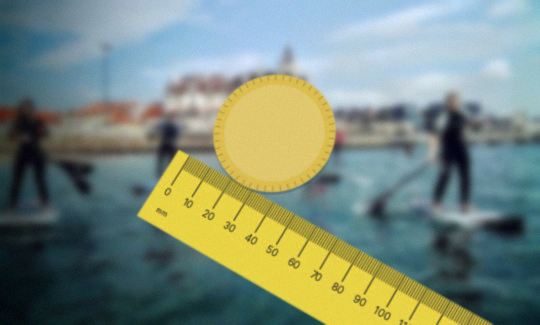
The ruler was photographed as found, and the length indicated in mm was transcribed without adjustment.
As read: 50 mm
